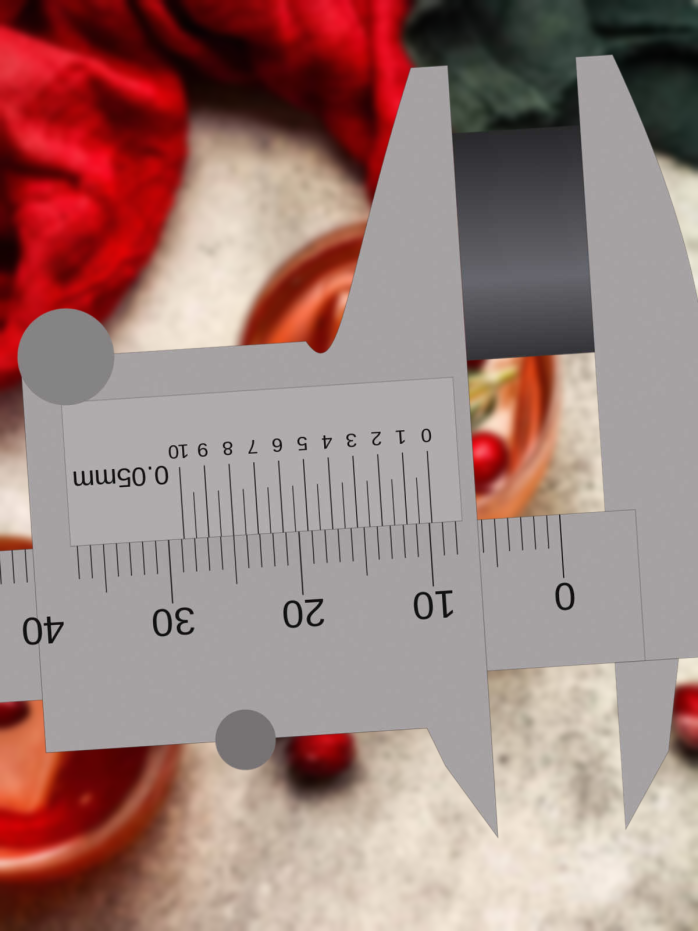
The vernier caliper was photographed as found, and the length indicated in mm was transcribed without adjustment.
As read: 9.8 mm
